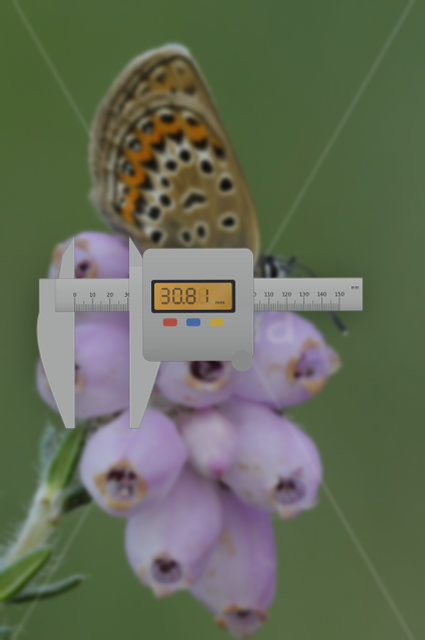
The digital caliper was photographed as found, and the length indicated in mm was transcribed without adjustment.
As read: 30.81 mm
